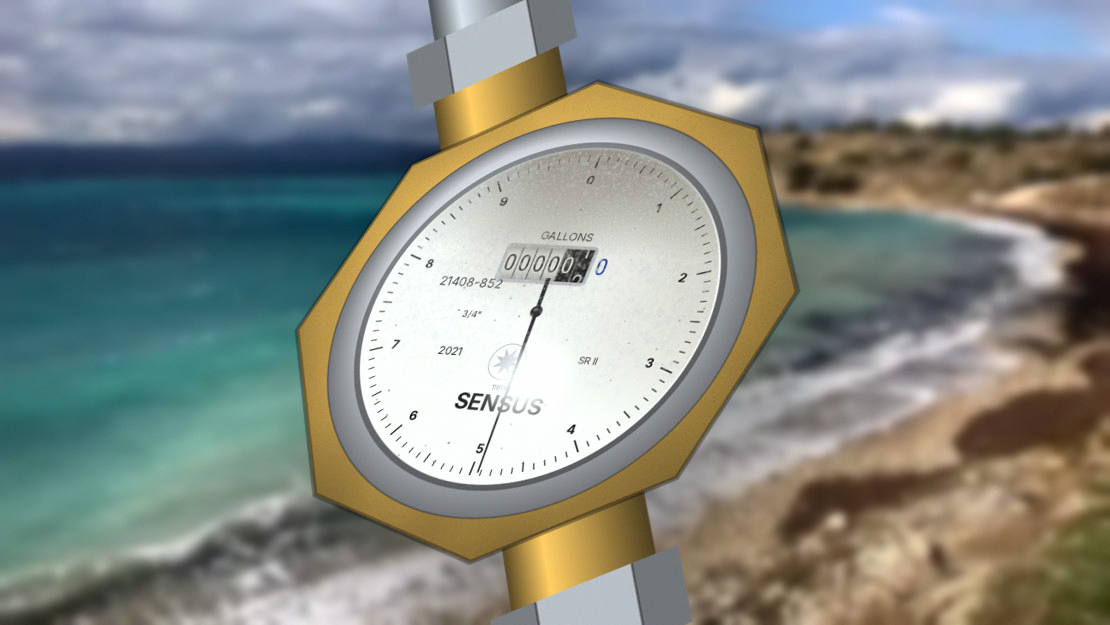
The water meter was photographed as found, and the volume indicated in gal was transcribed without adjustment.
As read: 14.9 gal
